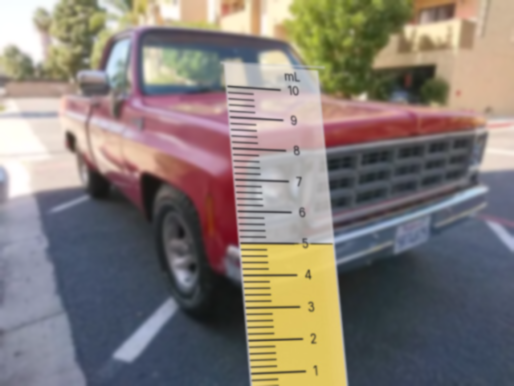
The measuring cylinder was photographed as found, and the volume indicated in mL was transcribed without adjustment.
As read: 5 mL
